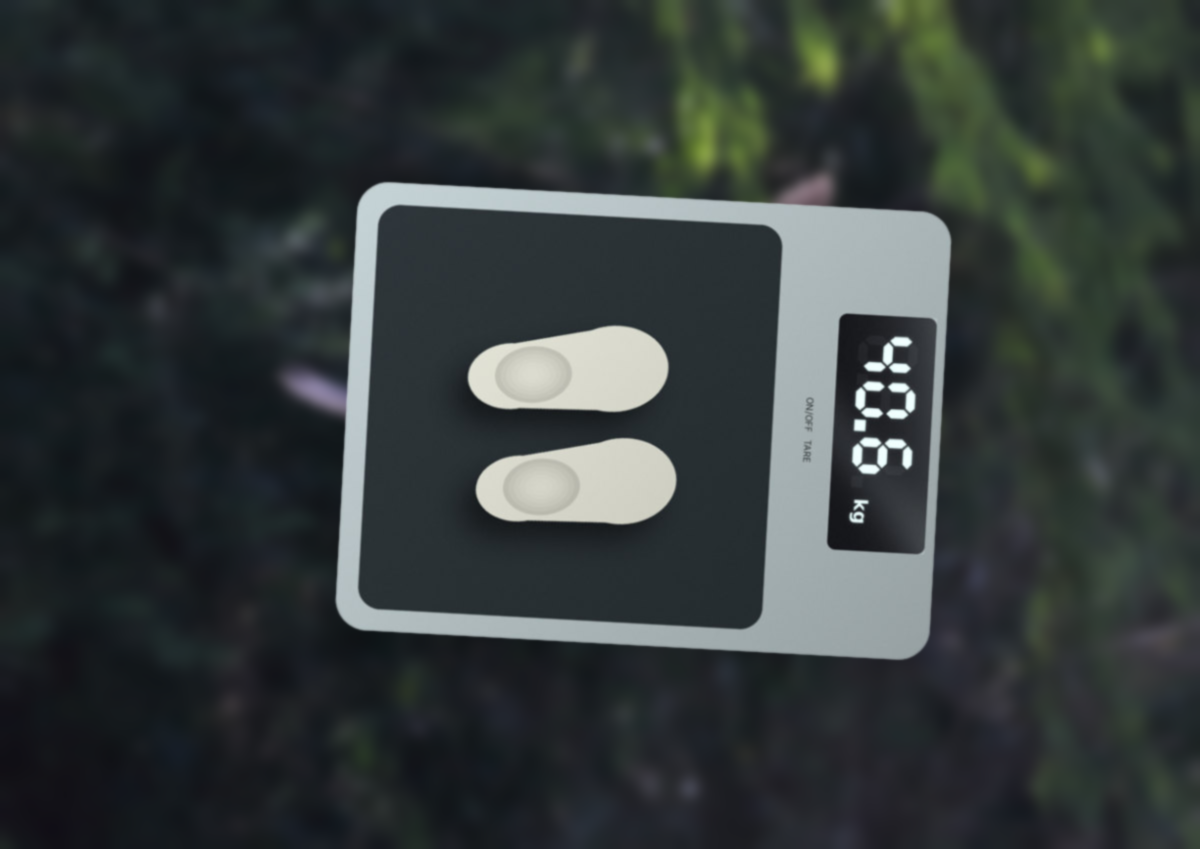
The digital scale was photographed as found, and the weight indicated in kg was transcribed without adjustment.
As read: 40.6 kg
